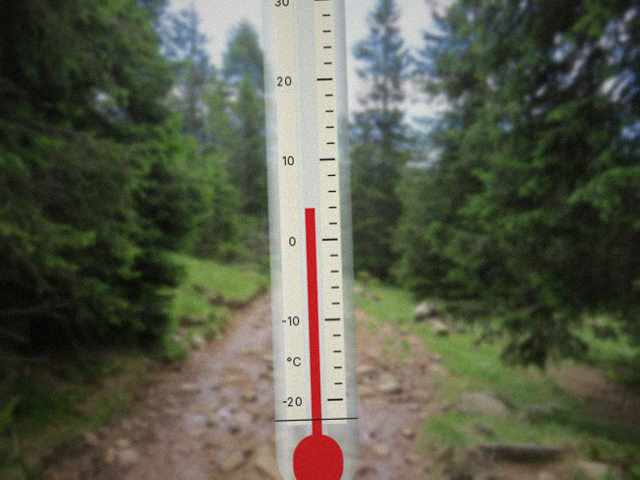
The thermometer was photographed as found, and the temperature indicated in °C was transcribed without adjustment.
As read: 4 °C
